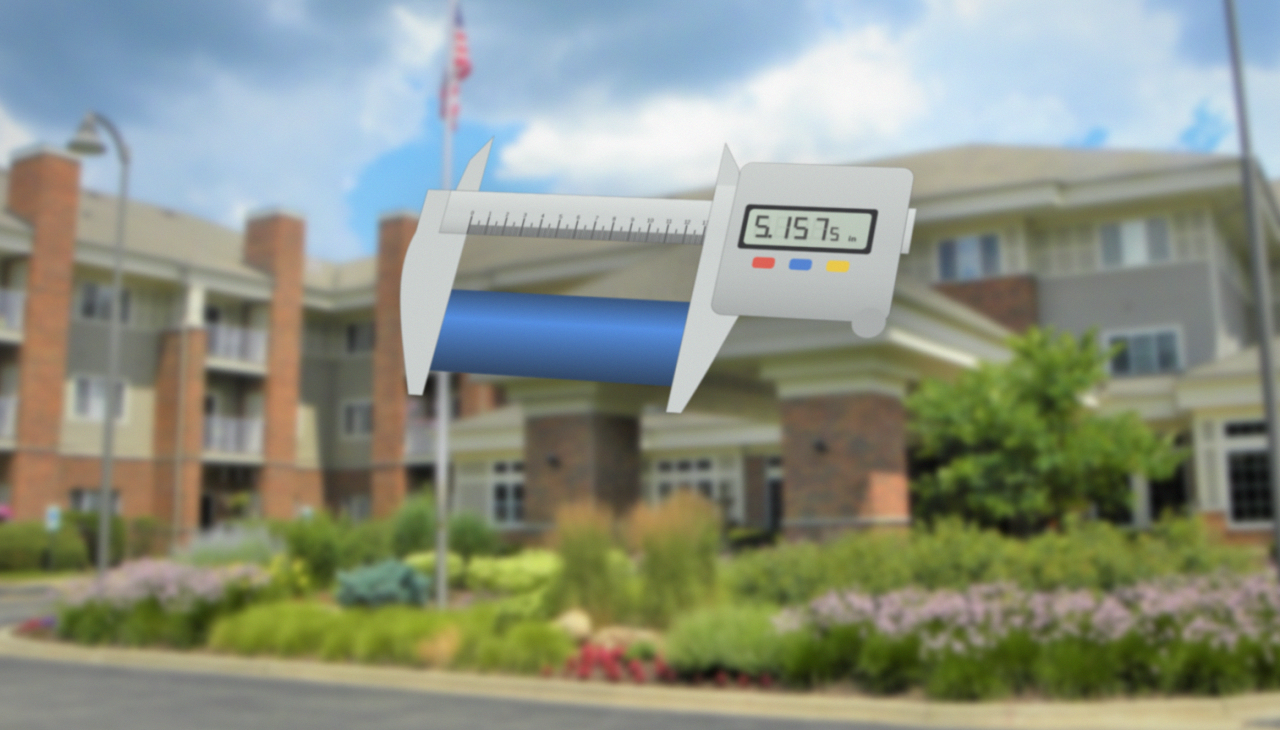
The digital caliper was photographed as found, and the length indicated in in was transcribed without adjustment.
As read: 5.1575 in
